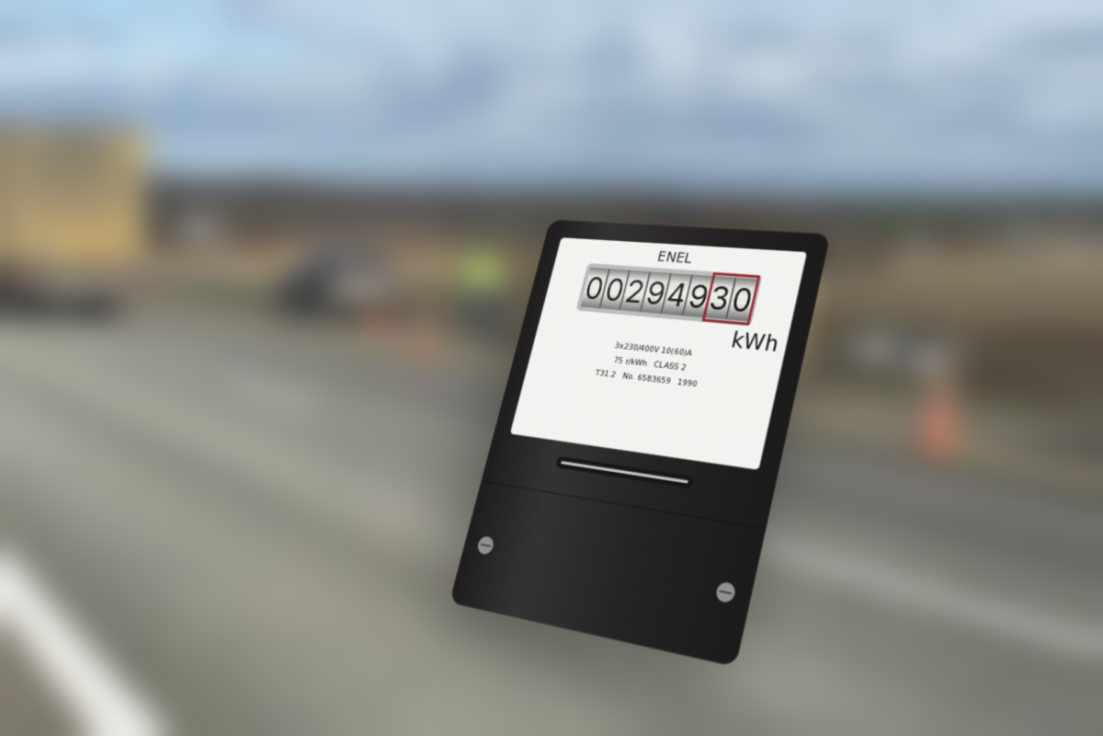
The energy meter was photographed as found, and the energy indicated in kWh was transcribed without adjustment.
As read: 2949.30 kWh
